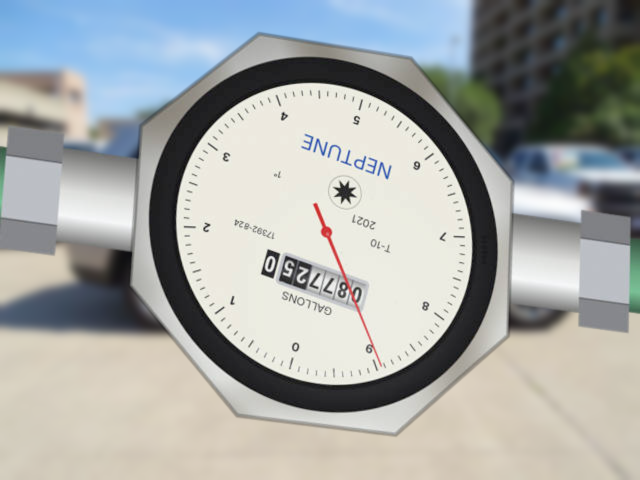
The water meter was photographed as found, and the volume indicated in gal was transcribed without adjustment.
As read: 877248.9 gal
